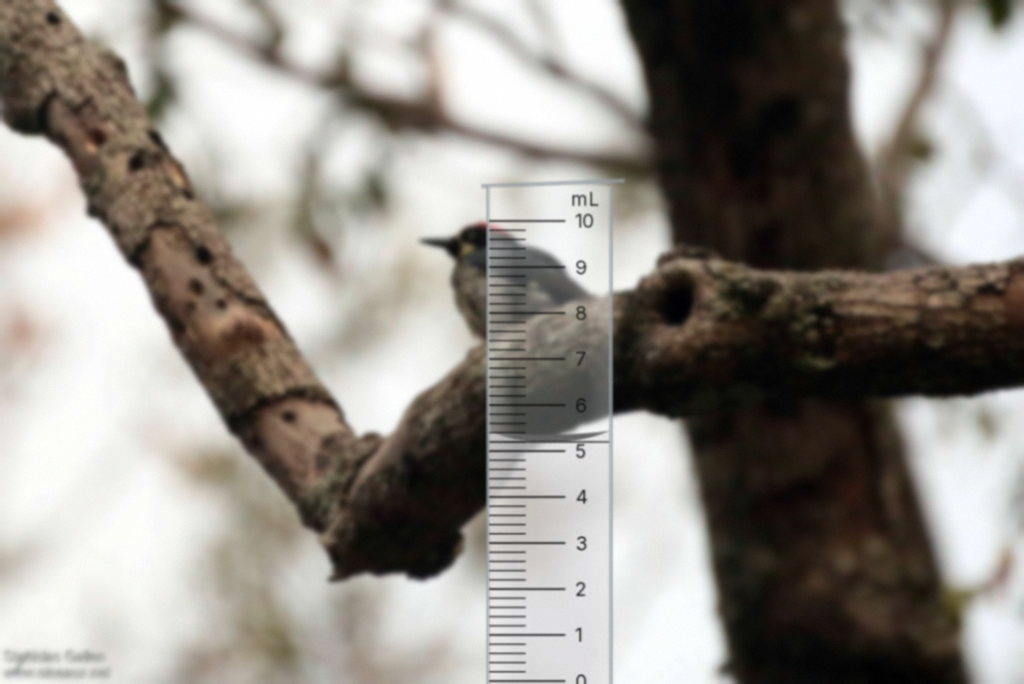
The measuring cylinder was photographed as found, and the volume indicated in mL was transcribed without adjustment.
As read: 5.2 mL
